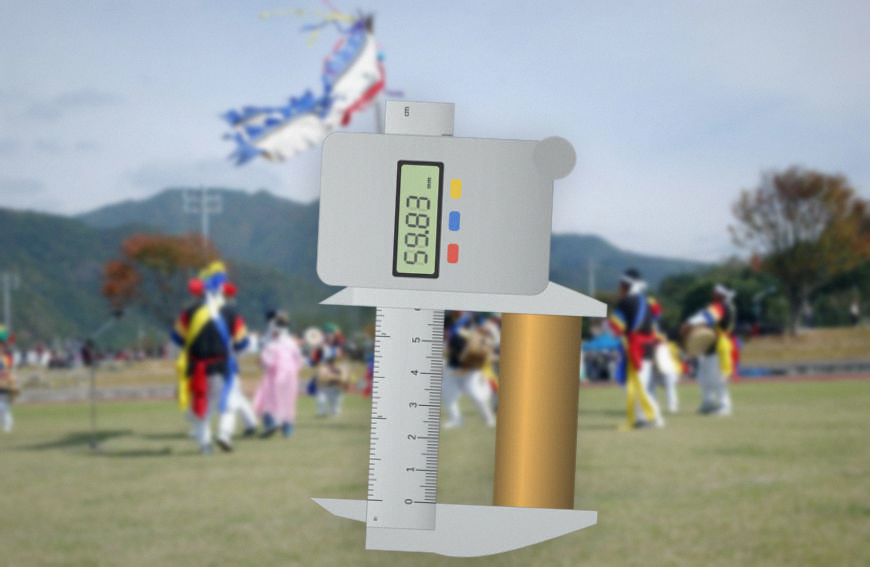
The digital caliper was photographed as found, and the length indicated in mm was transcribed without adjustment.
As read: 59.83 mm
